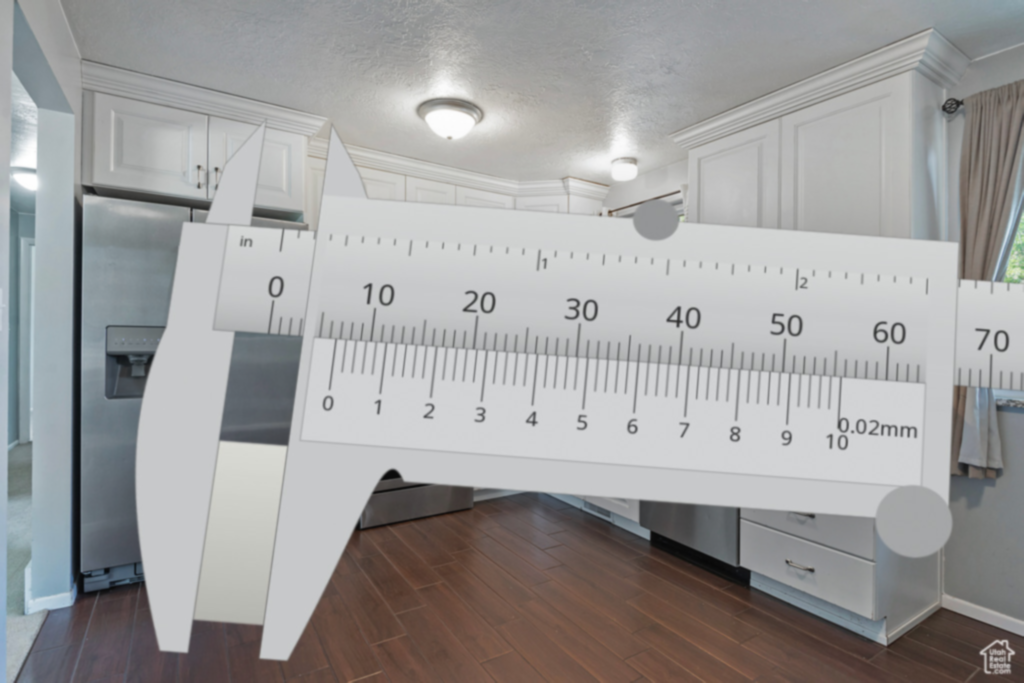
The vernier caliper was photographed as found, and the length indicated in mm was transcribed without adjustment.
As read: 6.6 mm
